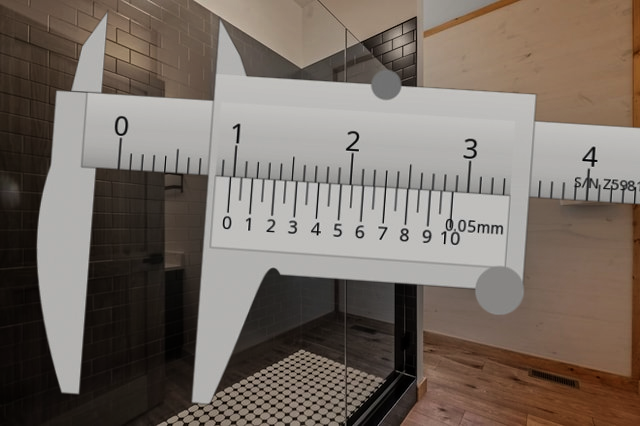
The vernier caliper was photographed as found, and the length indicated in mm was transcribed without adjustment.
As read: 9.7 mm
